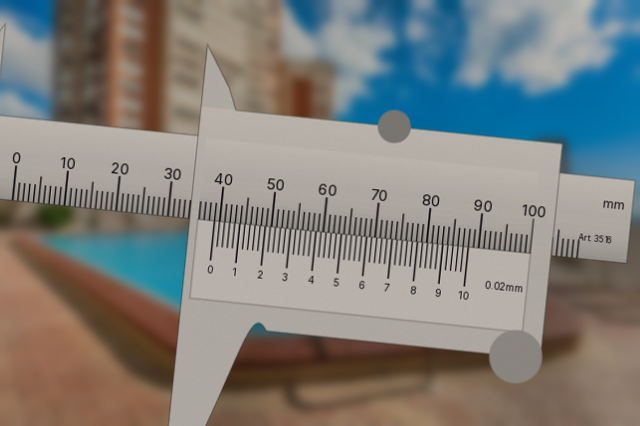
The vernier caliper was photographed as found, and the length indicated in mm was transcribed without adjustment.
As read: 39.0 mm
